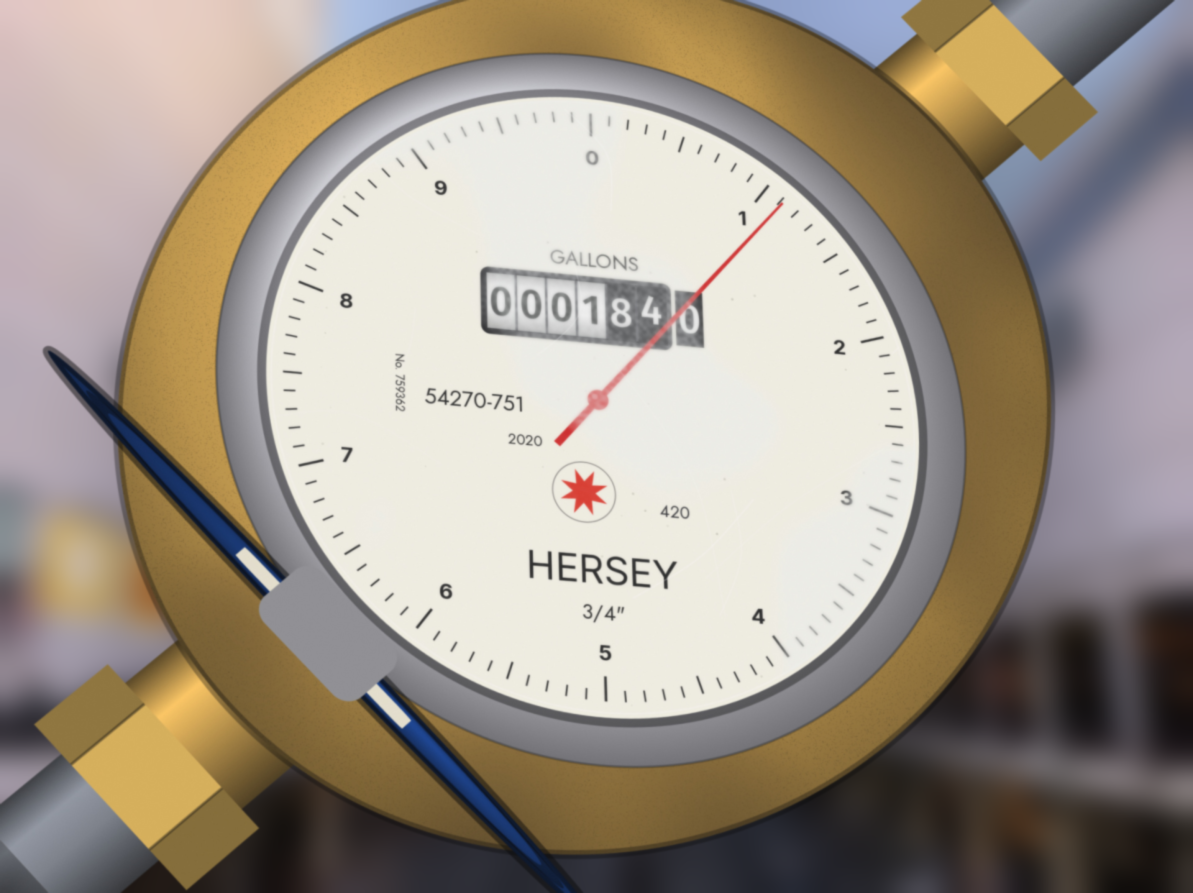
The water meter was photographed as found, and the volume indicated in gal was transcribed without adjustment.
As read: 1841.1 gal
